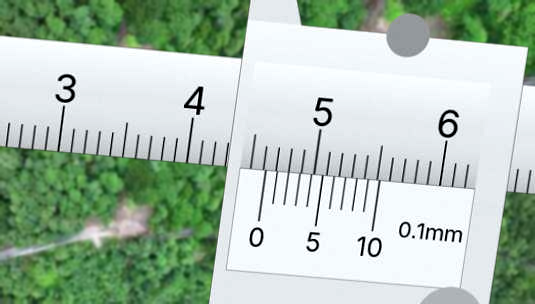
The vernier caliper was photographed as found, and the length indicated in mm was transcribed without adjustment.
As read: 46.2 mm
